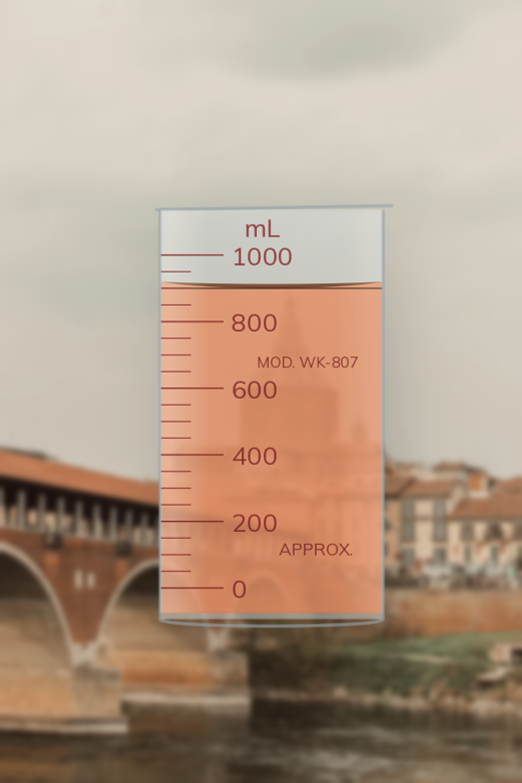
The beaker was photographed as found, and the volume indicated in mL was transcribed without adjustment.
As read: 900 mL
